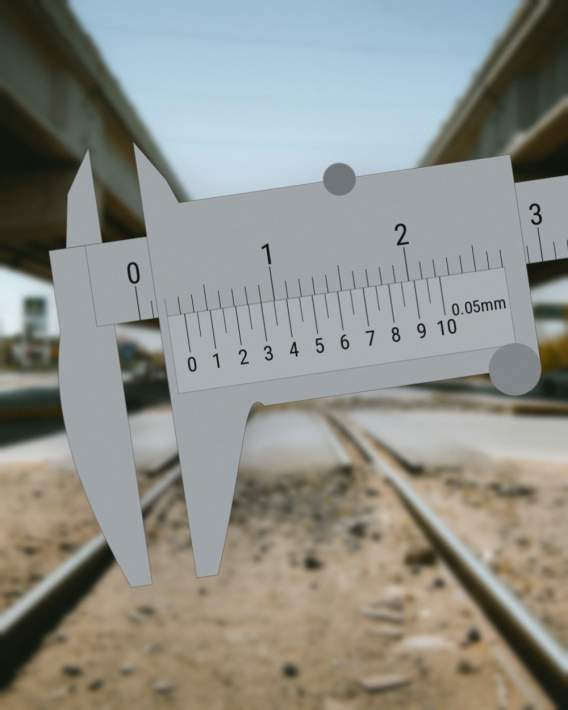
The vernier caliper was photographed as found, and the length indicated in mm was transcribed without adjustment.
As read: 3.3 mm
